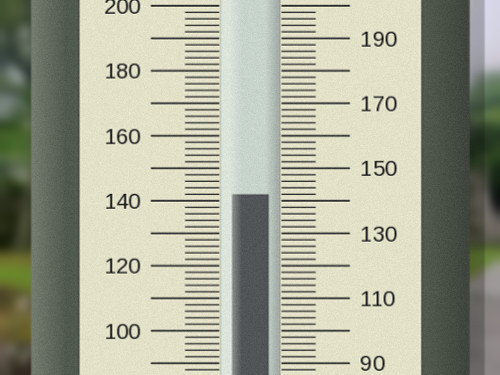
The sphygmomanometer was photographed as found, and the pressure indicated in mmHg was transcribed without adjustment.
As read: 142 mmHg
